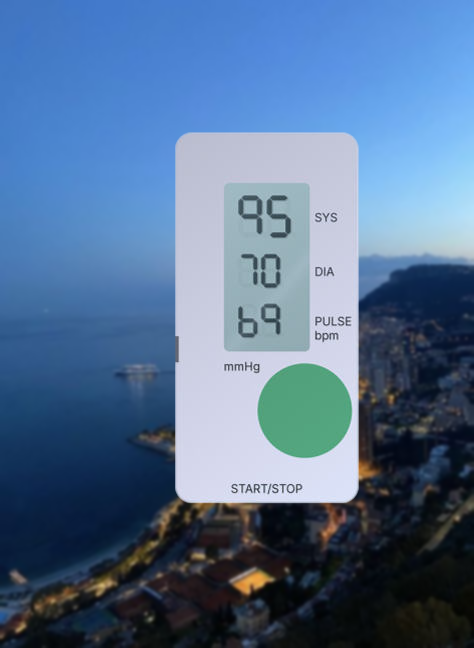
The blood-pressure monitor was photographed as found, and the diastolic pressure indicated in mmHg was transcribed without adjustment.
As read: 70 mmHg
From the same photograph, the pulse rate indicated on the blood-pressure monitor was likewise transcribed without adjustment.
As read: 69 bpm
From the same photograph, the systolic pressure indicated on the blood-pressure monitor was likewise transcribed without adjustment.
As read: 95 mmHg
